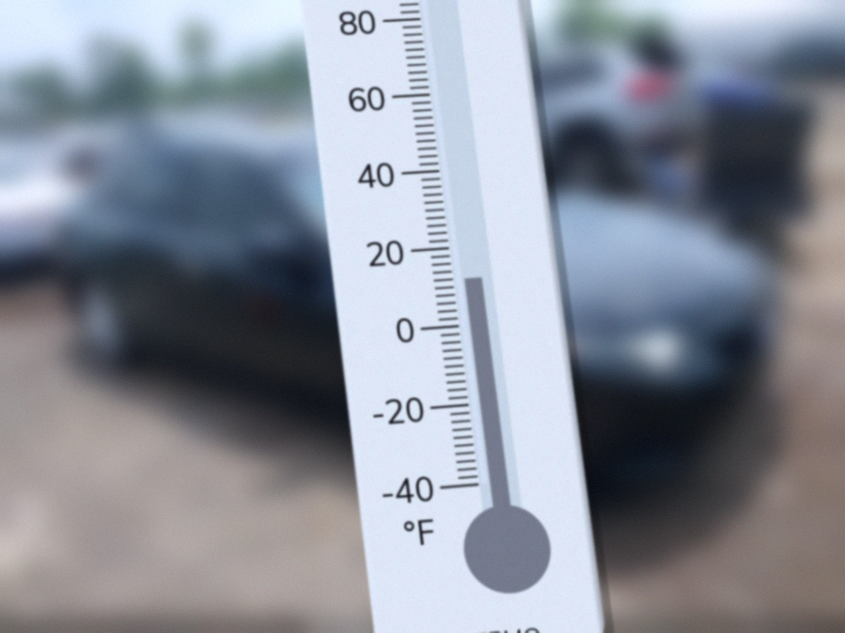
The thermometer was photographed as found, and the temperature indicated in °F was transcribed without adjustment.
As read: 12 °F
